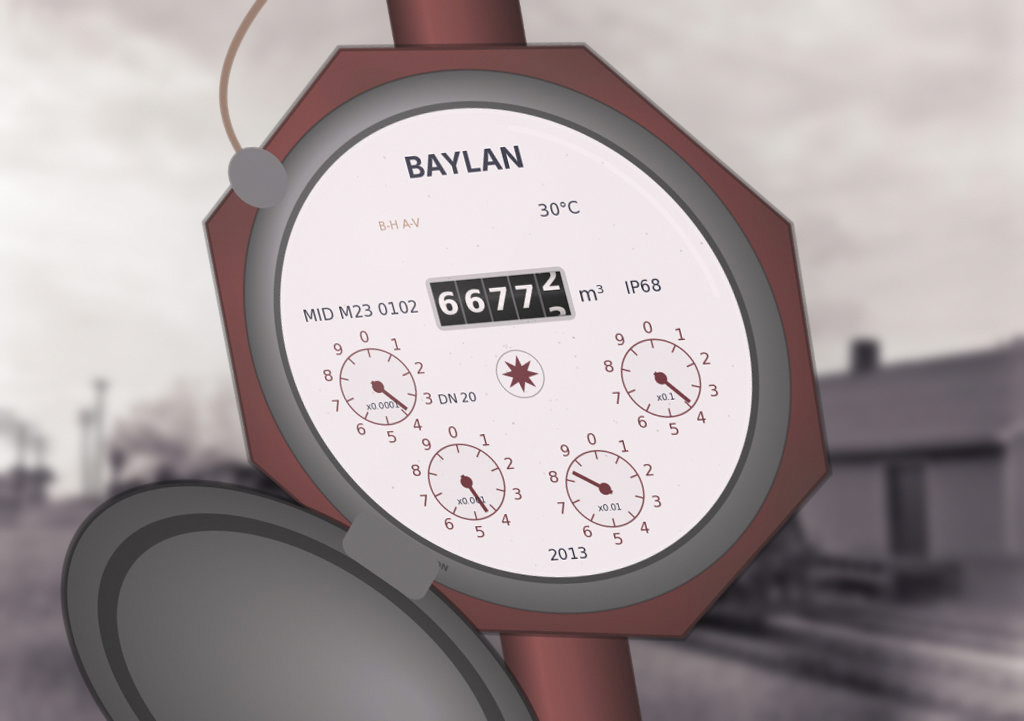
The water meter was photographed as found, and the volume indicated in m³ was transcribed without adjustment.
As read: 66772.3843 m³
